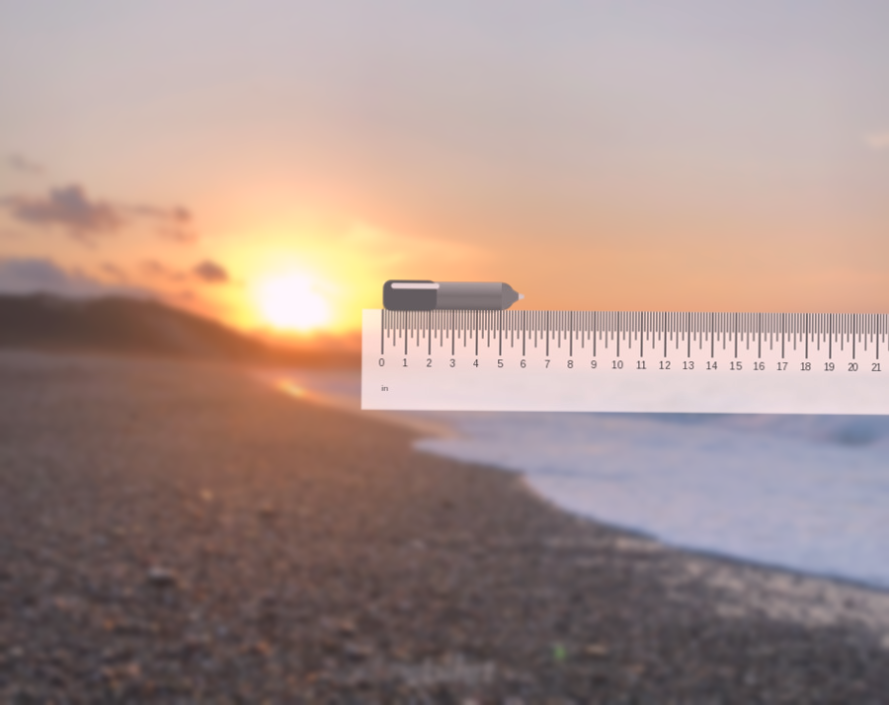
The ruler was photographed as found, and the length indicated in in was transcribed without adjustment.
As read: 6 in
